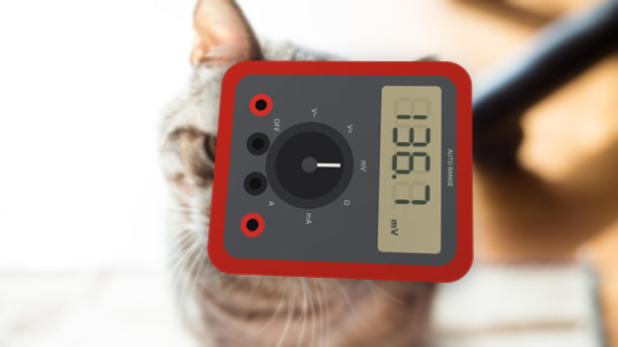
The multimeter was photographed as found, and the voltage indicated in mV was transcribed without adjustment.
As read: 136.7 mV
